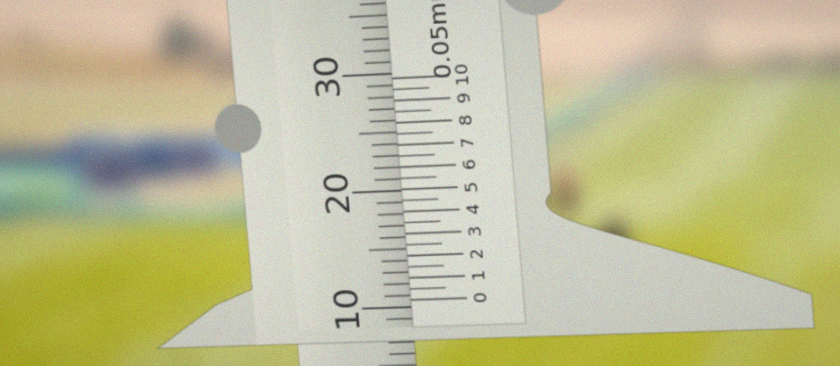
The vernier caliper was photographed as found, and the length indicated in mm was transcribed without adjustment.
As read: 10.6 mm
